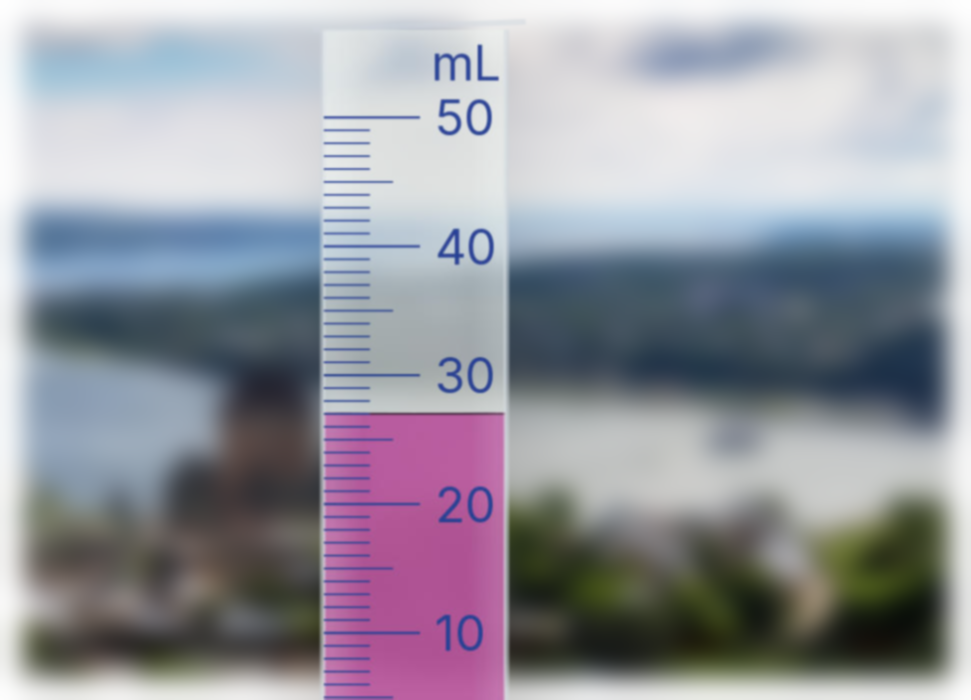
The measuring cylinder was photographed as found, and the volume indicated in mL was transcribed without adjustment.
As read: 27 mL
